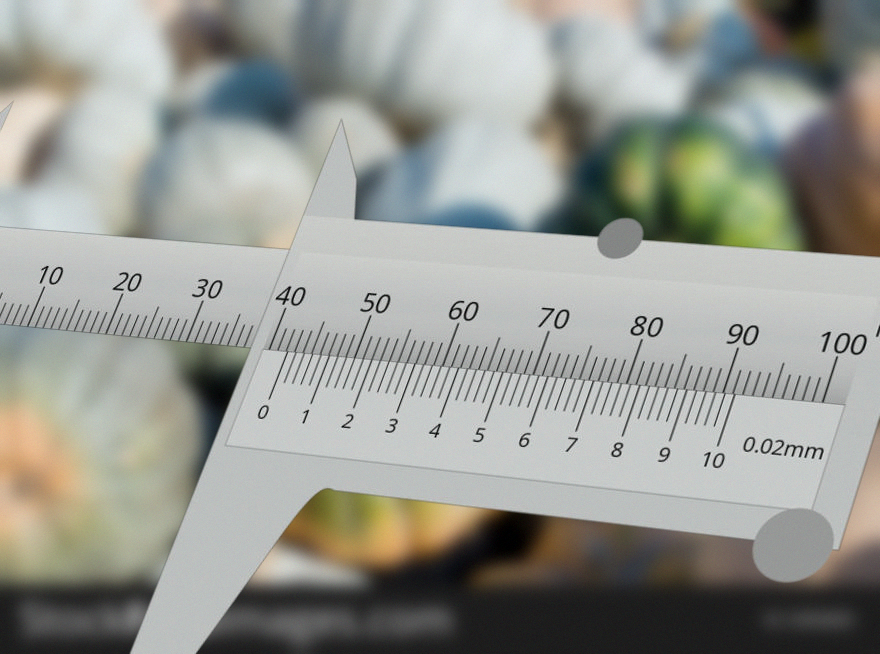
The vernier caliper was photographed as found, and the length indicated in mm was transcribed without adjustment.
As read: 42.2 mm
